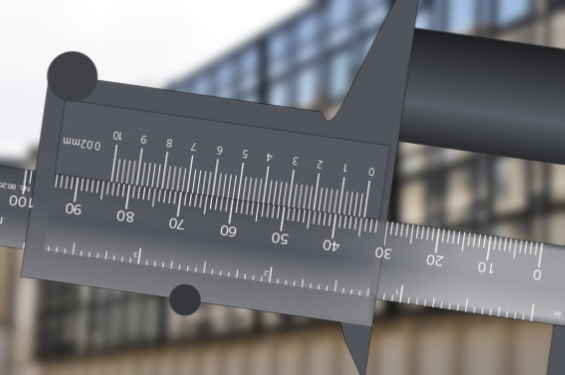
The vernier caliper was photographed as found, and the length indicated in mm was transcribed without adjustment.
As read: 34.5 mm
